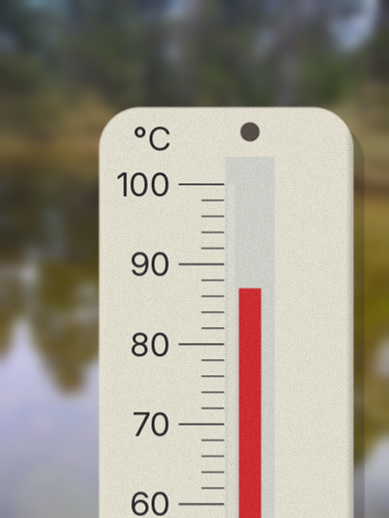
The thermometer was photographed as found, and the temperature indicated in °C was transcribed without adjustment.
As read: 87 °C
